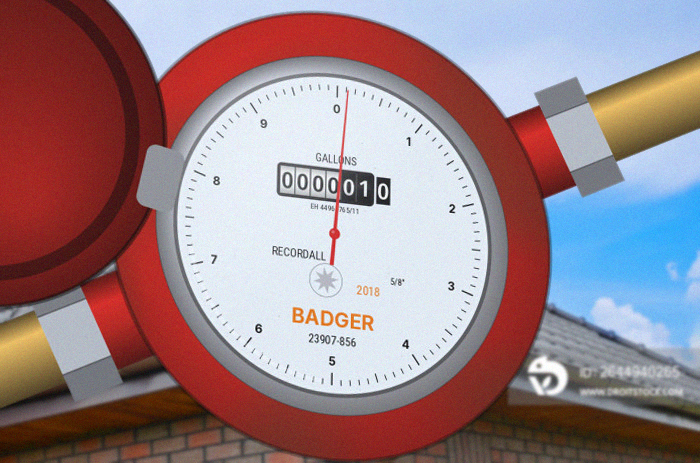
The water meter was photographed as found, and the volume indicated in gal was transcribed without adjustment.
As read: 10.1 gal
